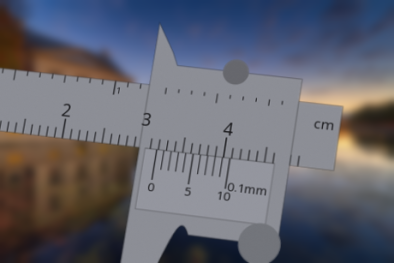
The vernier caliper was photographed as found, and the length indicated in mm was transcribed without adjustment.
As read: 31.8 mm
